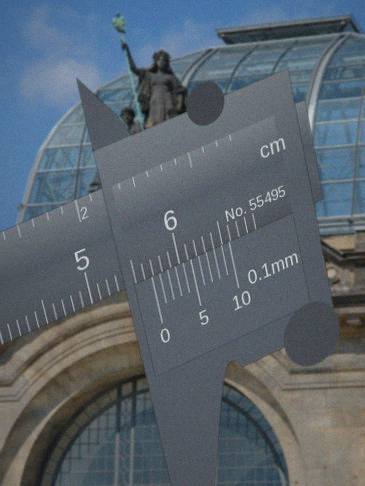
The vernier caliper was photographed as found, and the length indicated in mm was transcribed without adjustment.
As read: 56.8 mm
